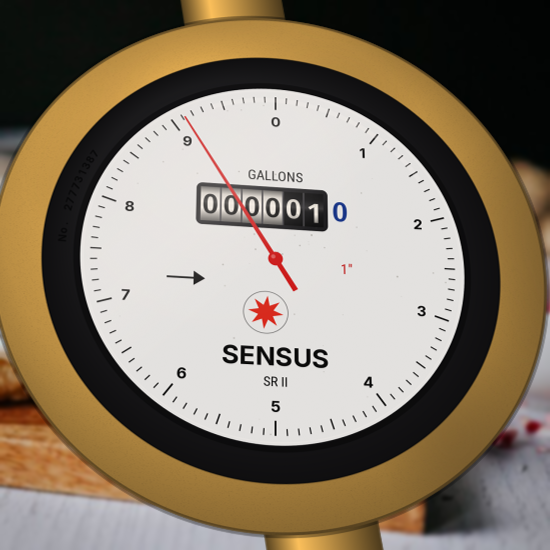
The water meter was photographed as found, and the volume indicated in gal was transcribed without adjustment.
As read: 9.1 gal
